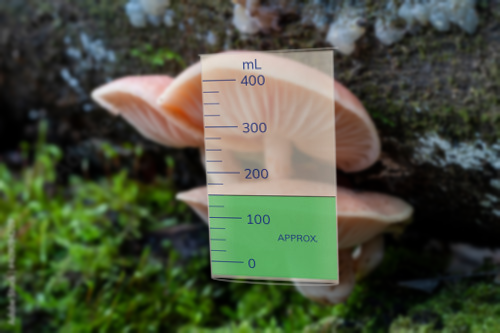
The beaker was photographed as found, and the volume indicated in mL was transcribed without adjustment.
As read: 150 mL
